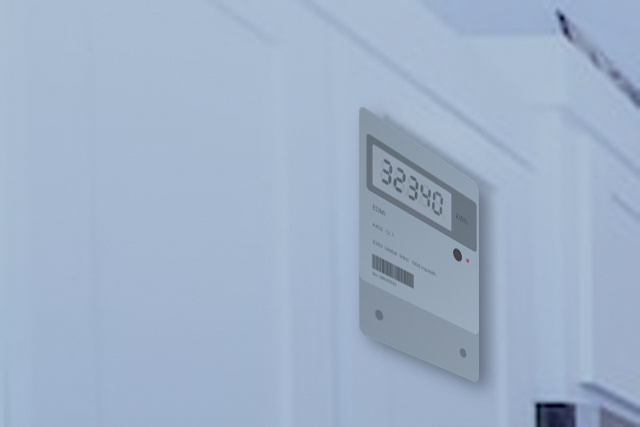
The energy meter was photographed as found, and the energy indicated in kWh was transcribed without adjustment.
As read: 32340 kWh
